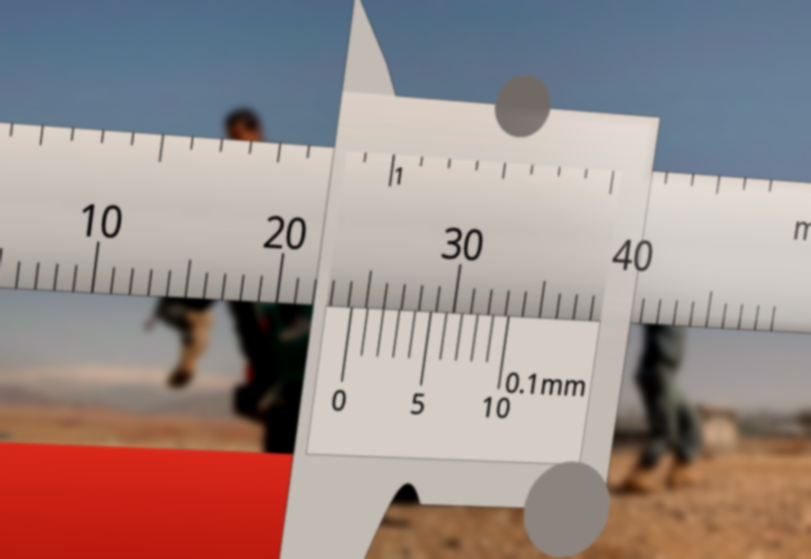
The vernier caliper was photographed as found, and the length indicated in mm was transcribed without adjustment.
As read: 24.2 mm
